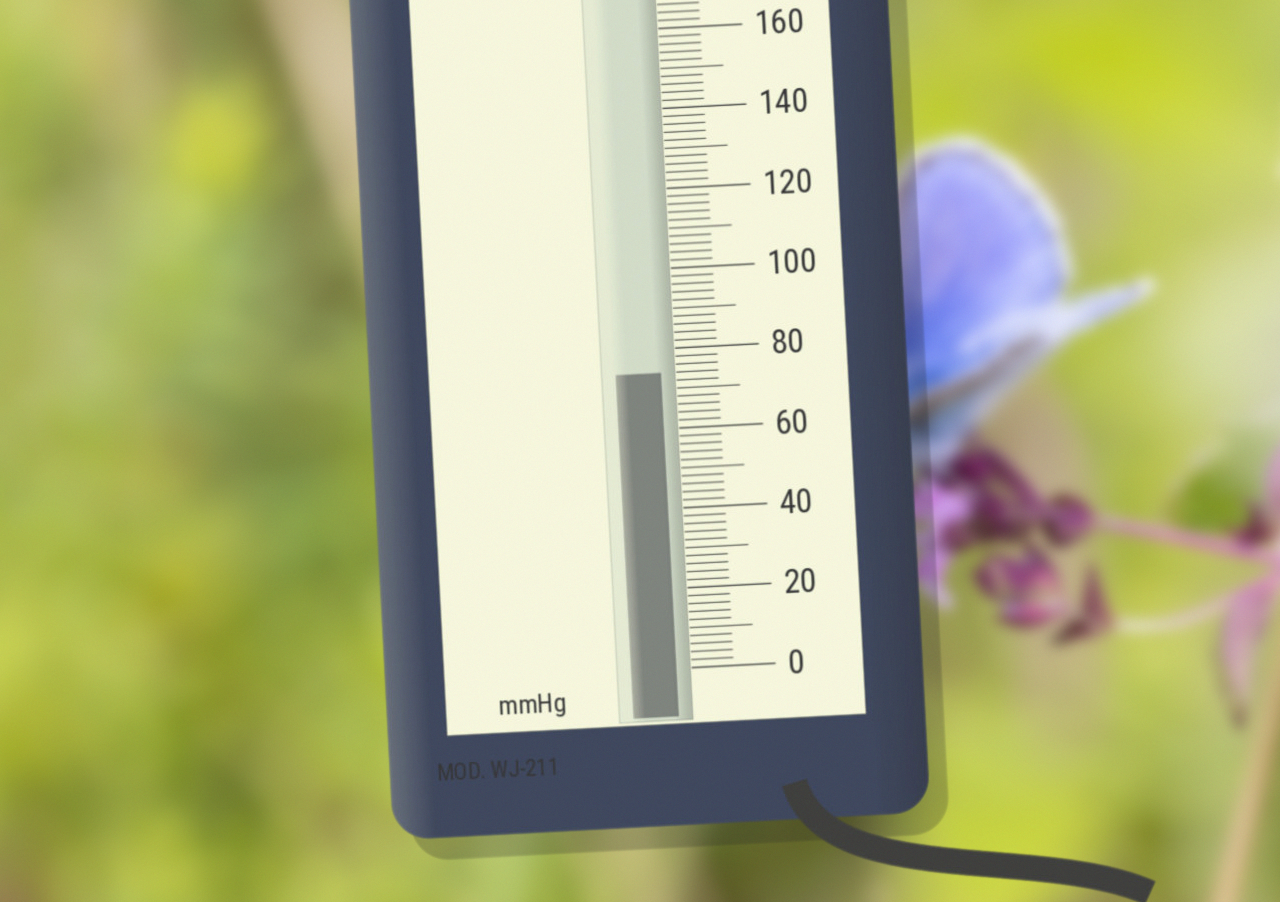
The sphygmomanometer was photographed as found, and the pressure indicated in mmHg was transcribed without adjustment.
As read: 74 mmHg
